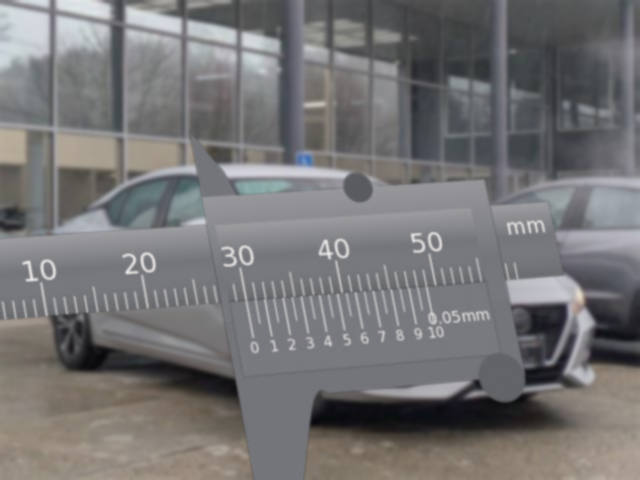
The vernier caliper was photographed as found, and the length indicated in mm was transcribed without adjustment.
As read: 30.0 mm
